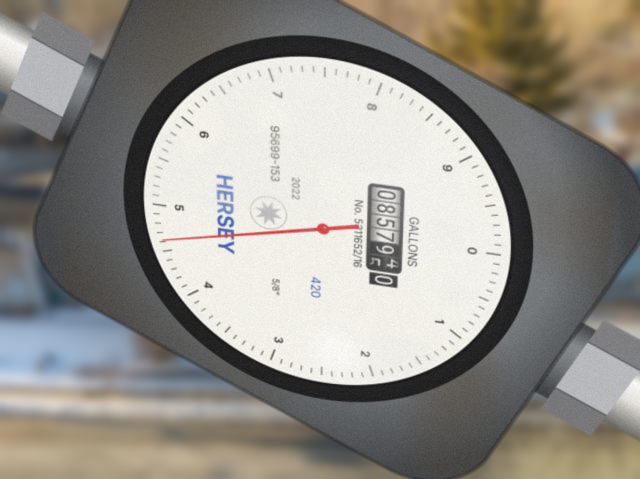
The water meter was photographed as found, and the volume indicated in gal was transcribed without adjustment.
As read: 857944.6 gal
